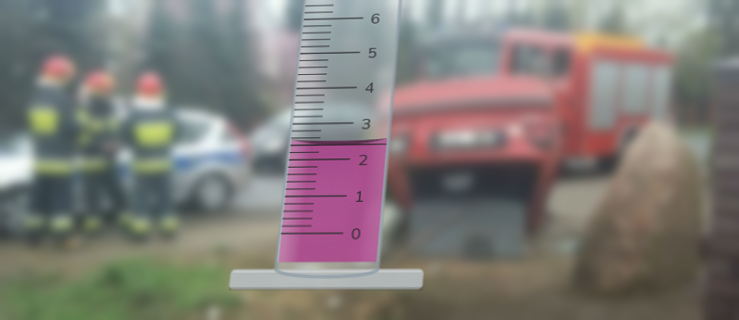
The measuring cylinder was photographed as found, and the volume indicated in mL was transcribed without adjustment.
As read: 2.4 mL
